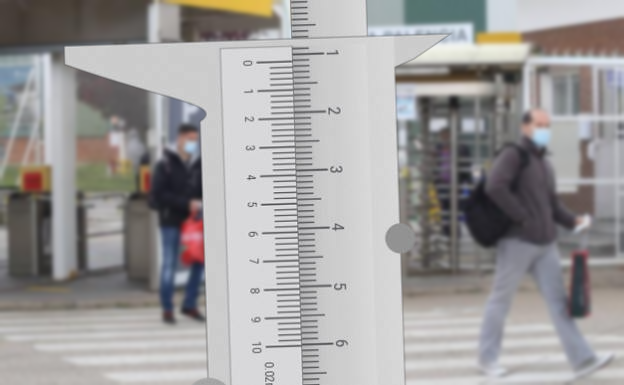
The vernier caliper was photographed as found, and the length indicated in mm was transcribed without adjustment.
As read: 11.2 mm
